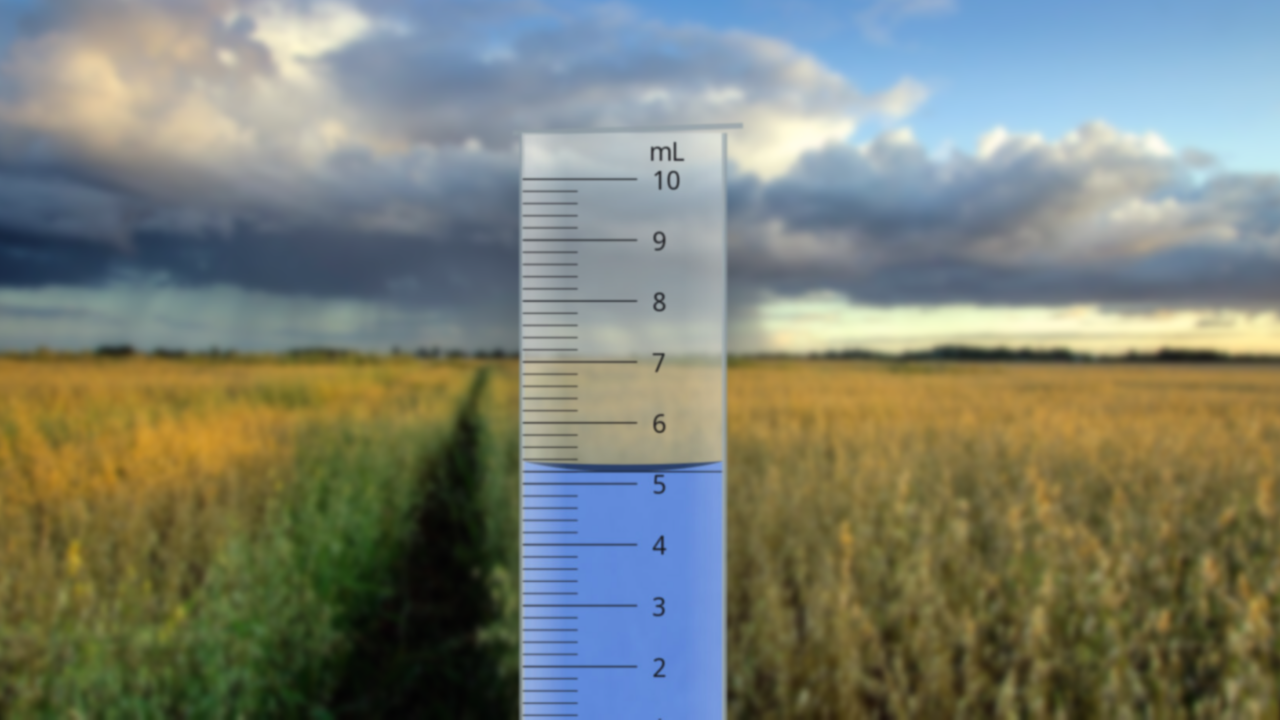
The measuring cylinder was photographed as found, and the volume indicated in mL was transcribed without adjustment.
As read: 5.2 mL
